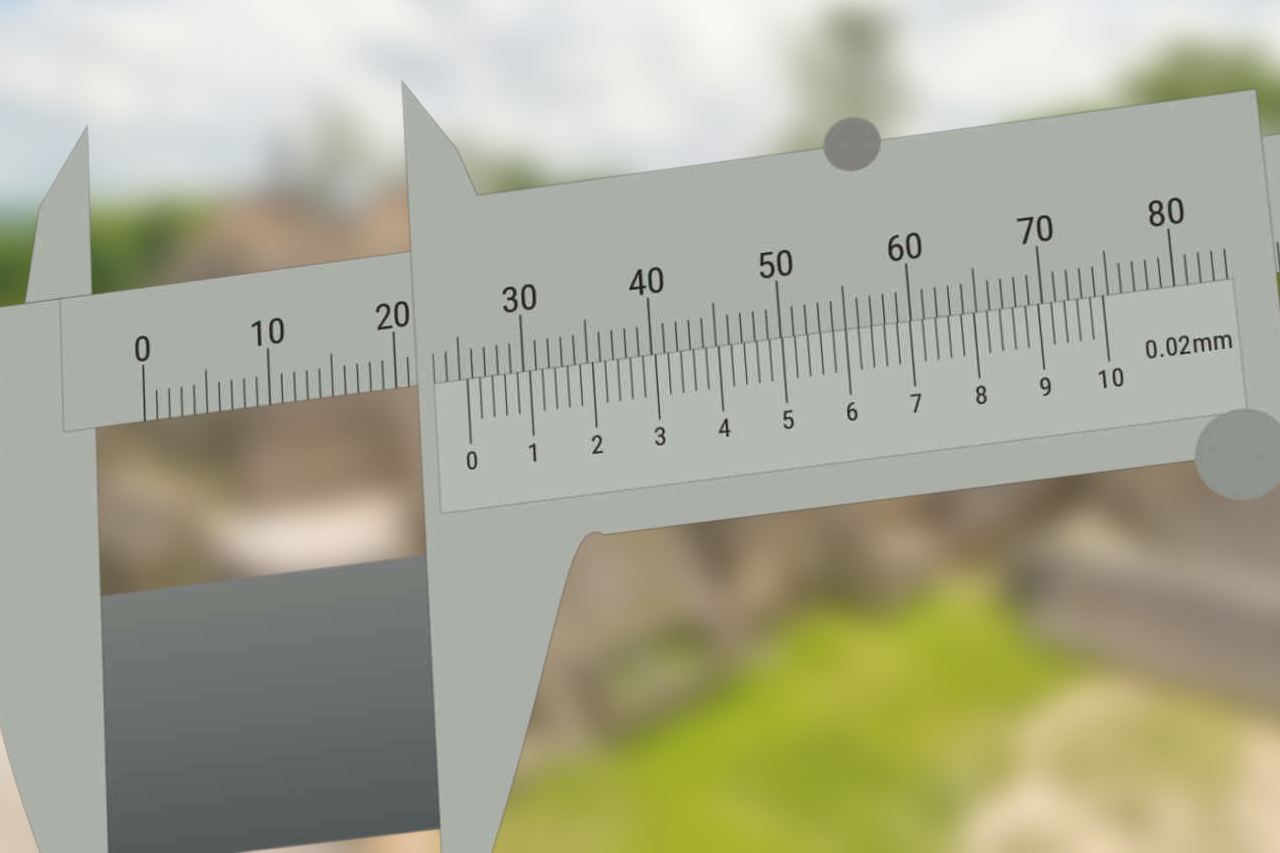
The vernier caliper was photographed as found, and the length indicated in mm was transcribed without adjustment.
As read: 25.6 mm
